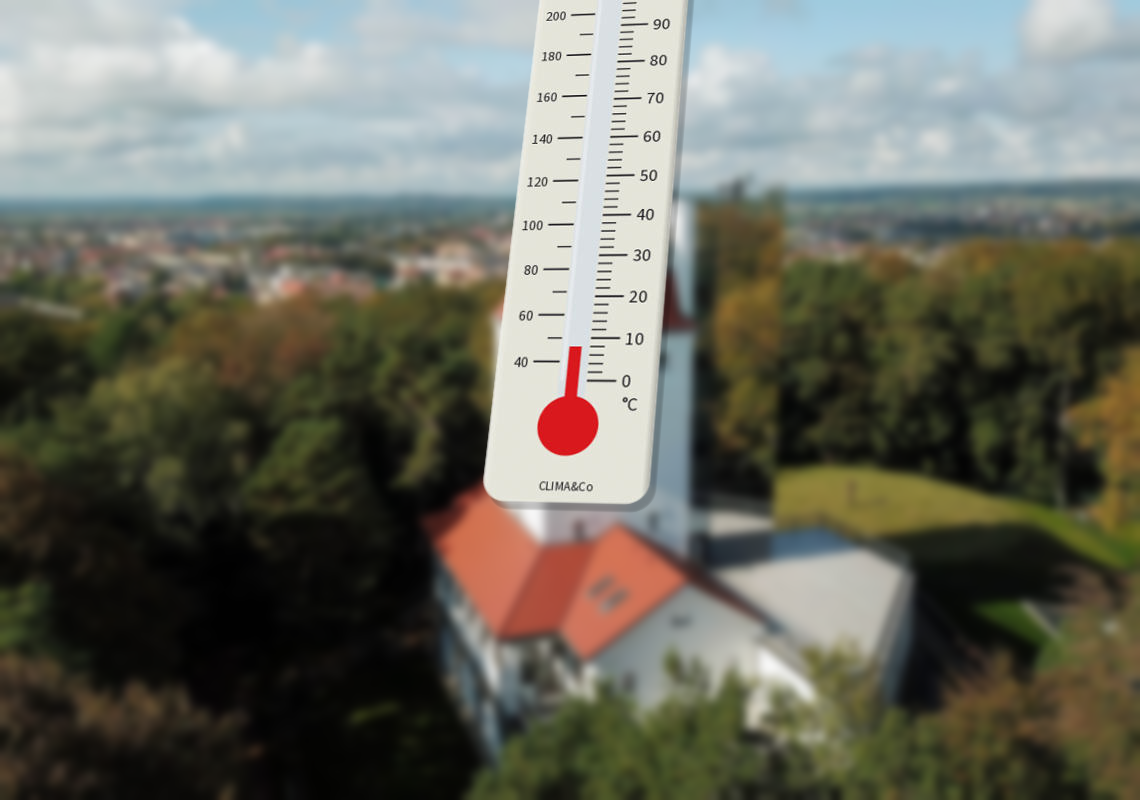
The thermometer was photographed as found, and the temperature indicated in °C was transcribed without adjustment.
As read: 8 °C
